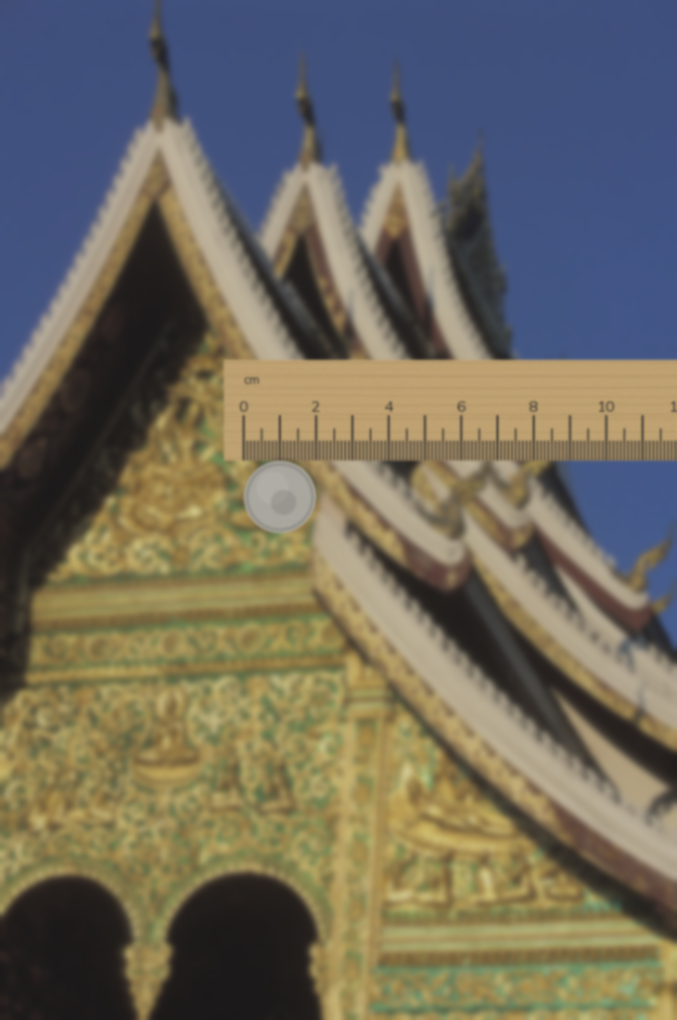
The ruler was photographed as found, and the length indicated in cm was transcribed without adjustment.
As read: 2 cm
